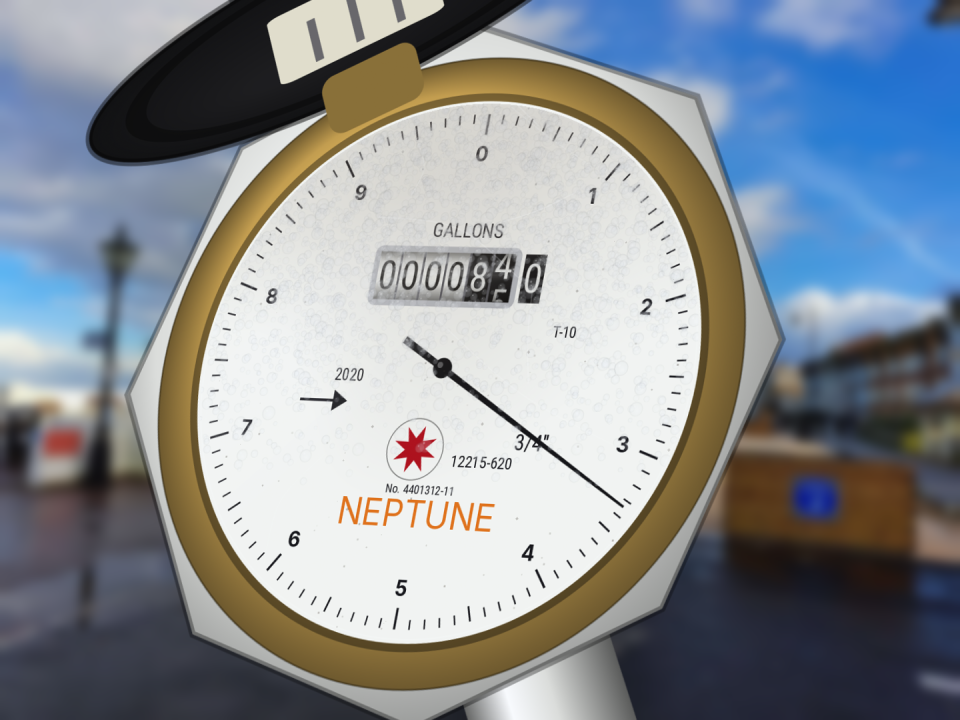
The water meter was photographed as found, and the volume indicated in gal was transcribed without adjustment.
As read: 843.3 gal
